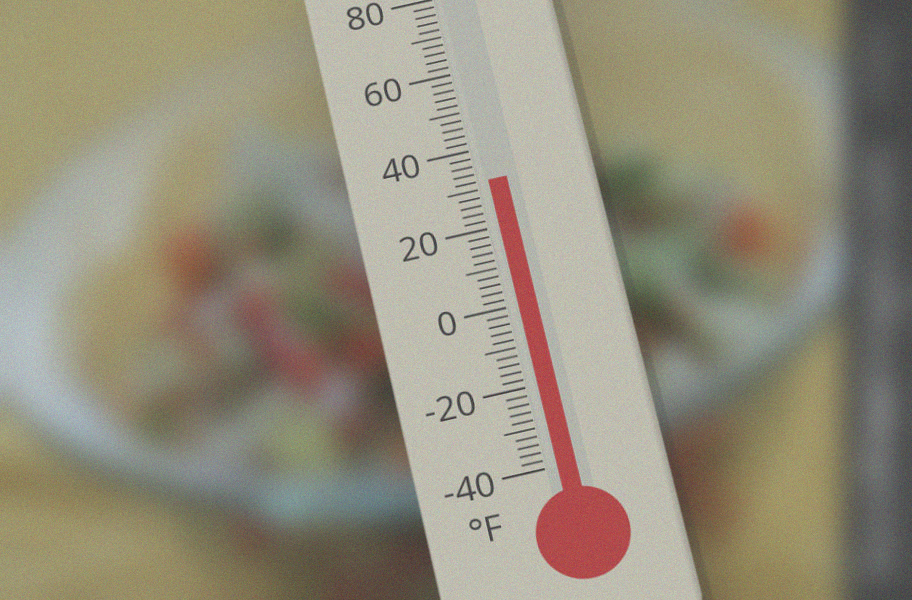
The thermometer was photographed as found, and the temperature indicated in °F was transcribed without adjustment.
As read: 32 °F
